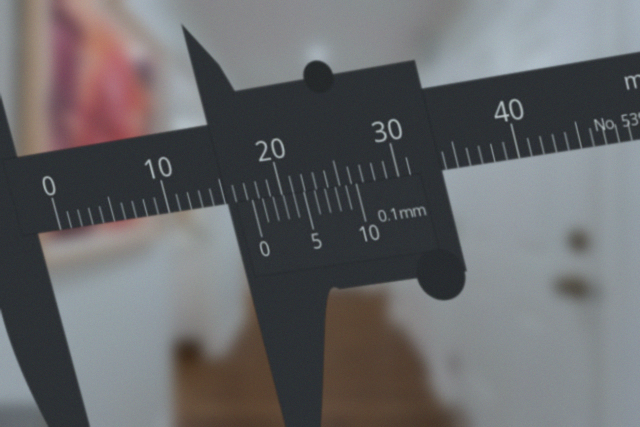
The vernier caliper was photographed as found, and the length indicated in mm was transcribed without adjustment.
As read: 17.4 mm
